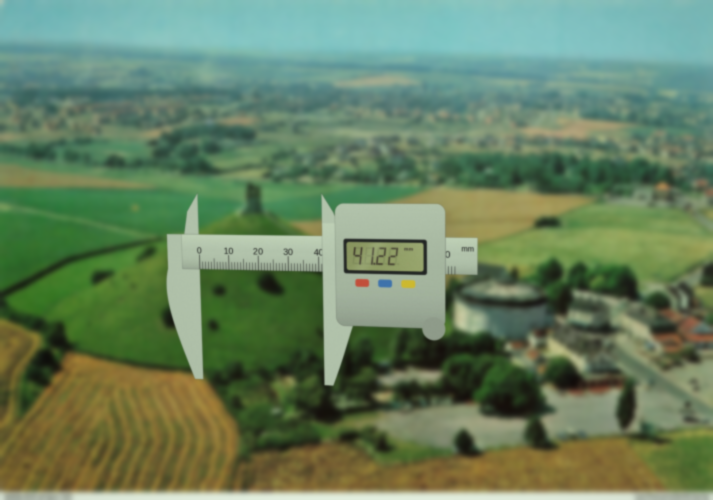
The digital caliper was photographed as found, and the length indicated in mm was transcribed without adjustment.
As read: 41.22 mm
